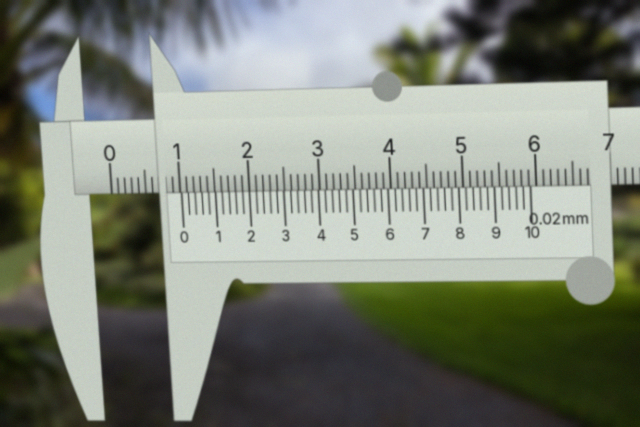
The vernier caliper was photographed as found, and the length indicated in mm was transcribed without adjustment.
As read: 10.2 mm
